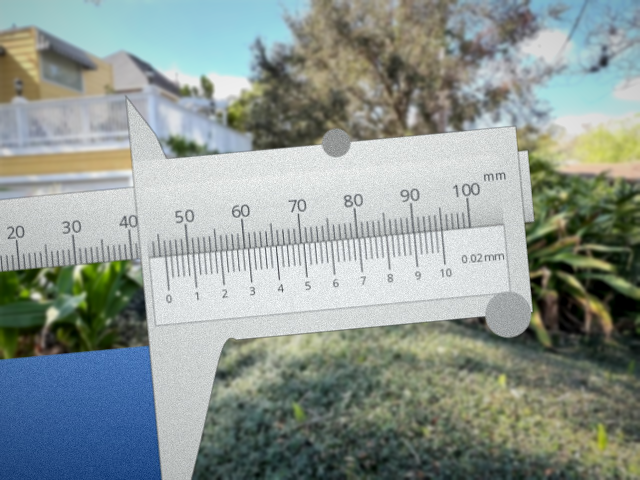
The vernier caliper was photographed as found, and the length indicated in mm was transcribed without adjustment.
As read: 46.0 mm
